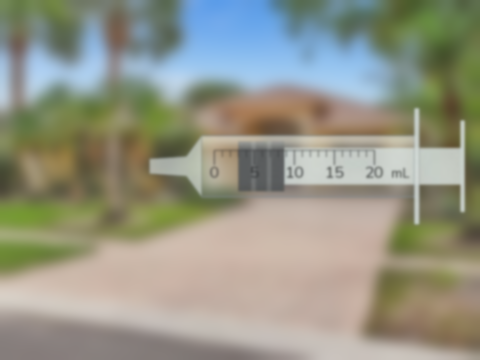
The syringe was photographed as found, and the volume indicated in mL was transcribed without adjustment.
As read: 3 mL
